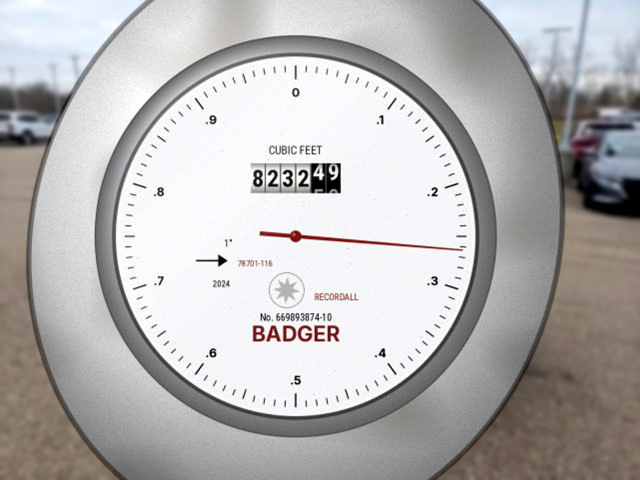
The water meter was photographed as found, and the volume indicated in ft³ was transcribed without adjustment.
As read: 823249.26 ft³
